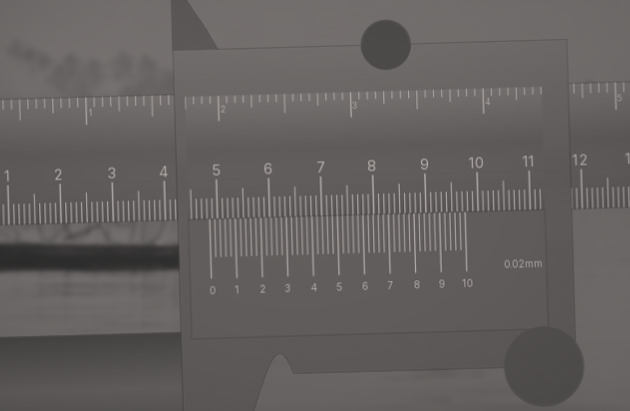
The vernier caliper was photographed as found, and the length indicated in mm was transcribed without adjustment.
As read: 48.5 mm
